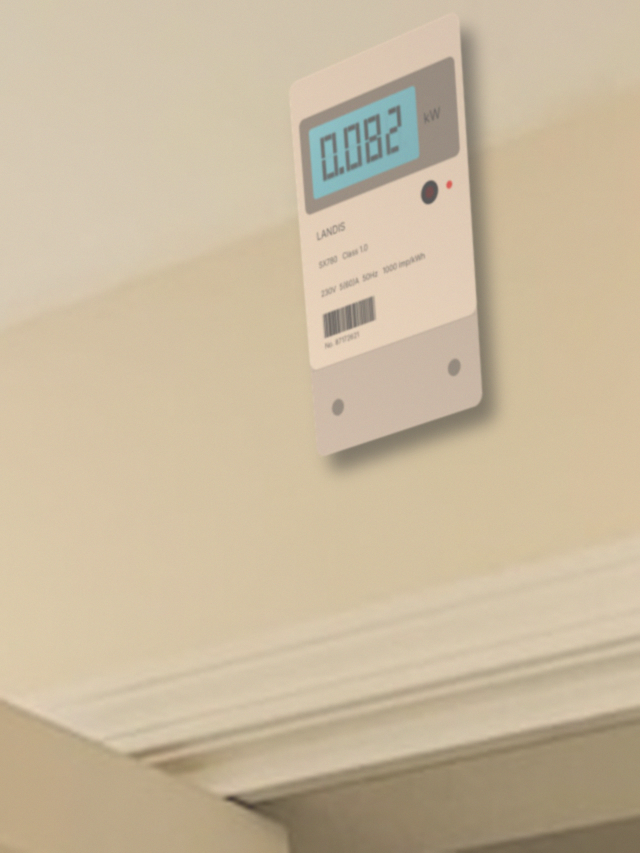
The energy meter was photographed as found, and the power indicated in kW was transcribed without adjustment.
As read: 0.082 kW
